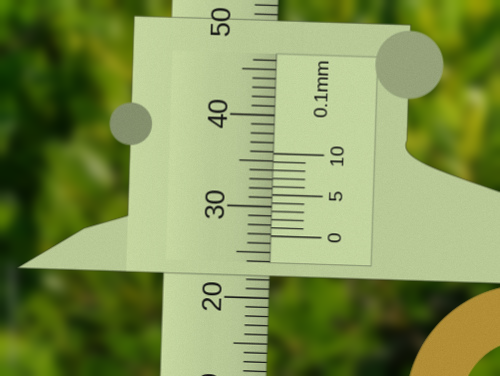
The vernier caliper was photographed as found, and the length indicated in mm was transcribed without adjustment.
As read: 26.8 mm
